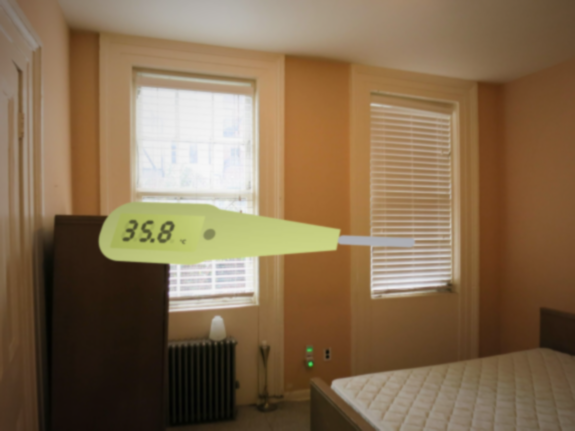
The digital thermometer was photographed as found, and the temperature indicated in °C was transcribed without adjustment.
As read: 35.8 °C
